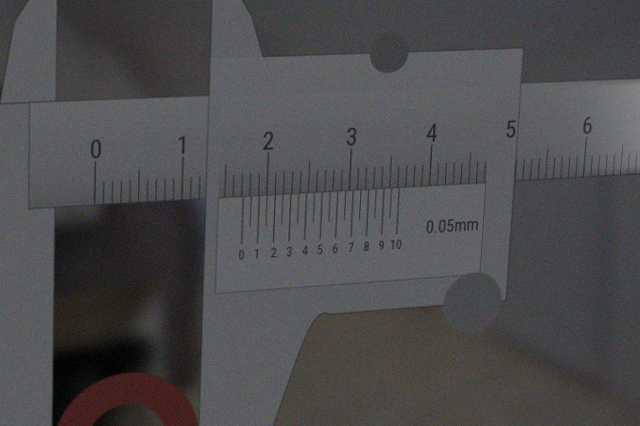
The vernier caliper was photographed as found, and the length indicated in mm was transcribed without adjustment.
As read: 17.2 mm
